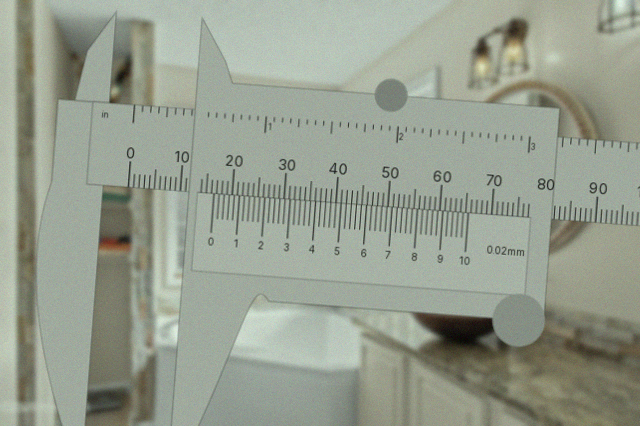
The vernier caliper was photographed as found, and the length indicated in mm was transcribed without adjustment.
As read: 16.5 mm
